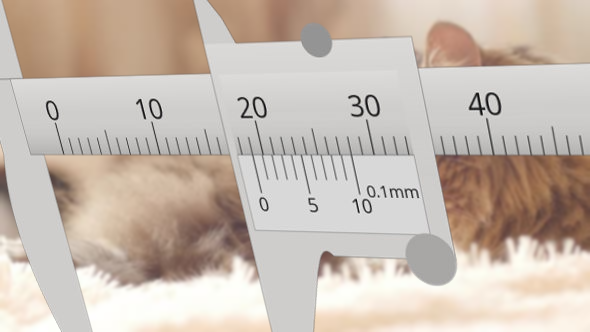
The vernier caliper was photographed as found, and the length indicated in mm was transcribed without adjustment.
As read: 19.0 mm
